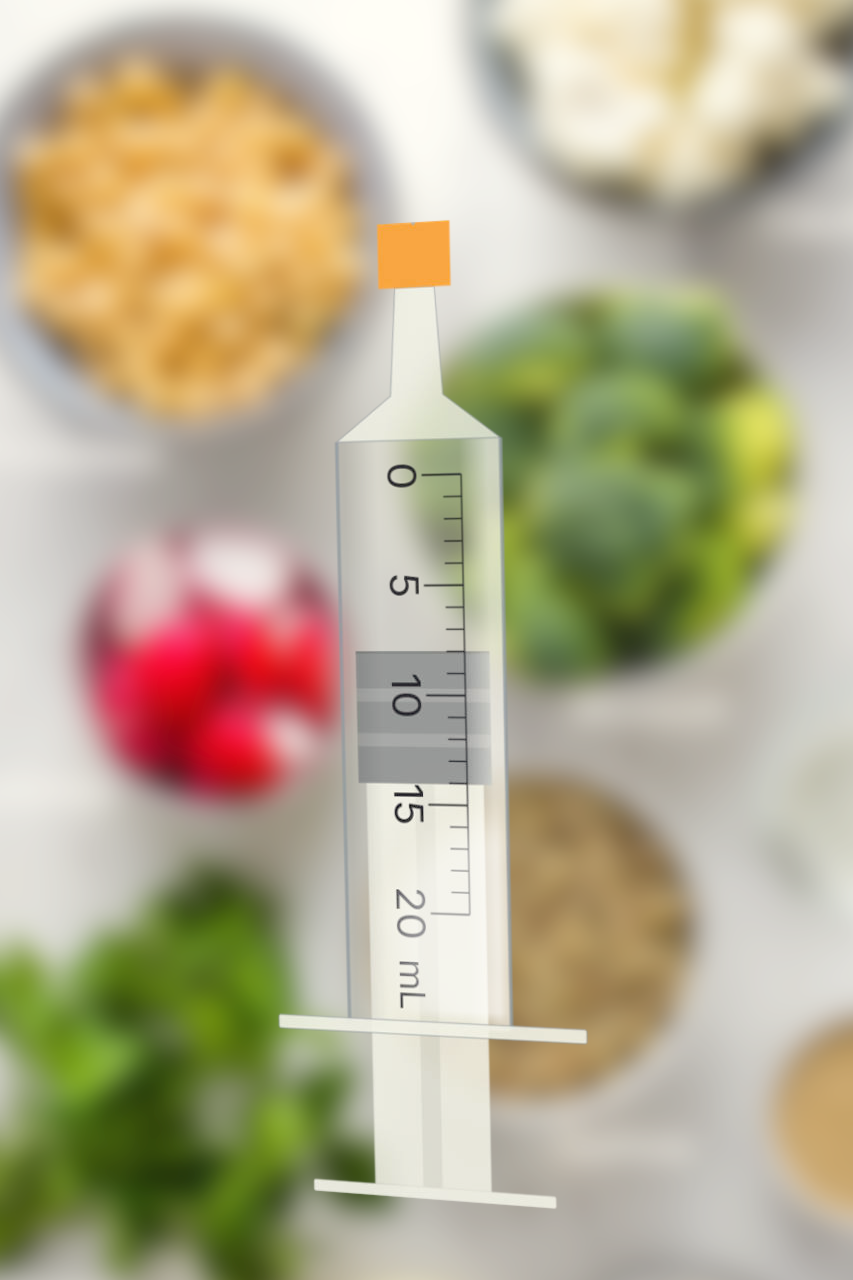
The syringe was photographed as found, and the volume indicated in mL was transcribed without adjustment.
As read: 8 mL
